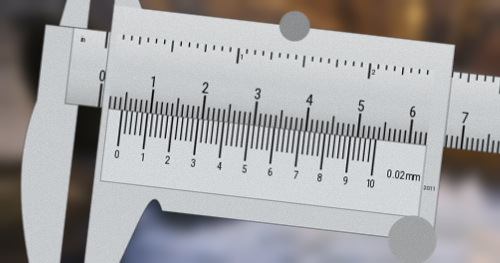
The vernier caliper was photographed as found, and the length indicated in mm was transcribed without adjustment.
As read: 4.5 mm
